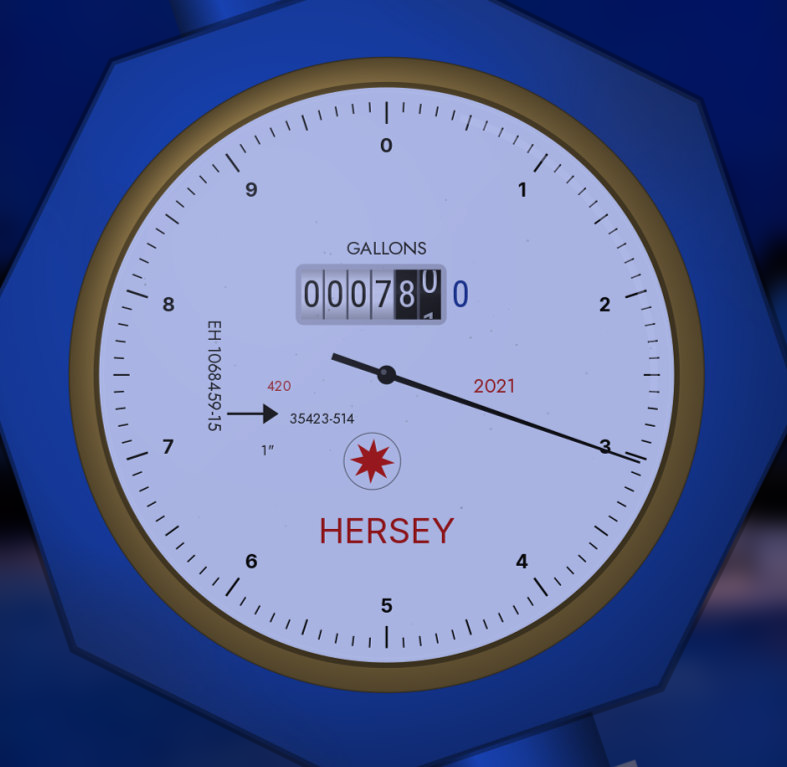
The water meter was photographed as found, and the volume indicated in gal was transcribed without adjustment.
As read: 7803.0 gal
